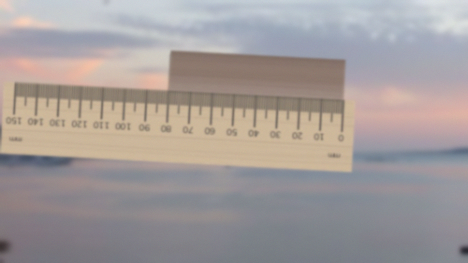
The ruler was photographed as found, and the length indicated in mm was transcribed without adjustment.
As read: 80 mm
